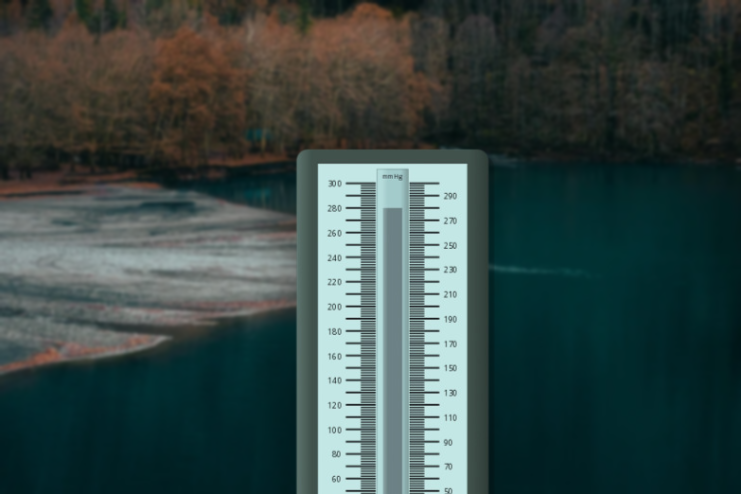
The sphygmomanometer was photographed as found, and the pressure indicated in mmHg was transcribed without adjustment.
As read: 280 mmHg
